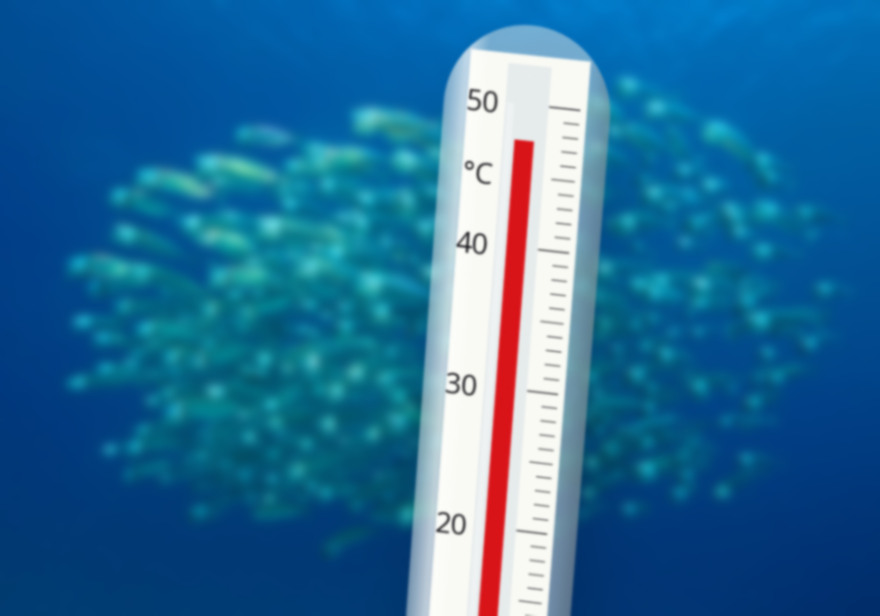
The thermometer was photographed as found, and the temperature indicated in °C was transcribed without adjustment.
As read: 47.5 °C
